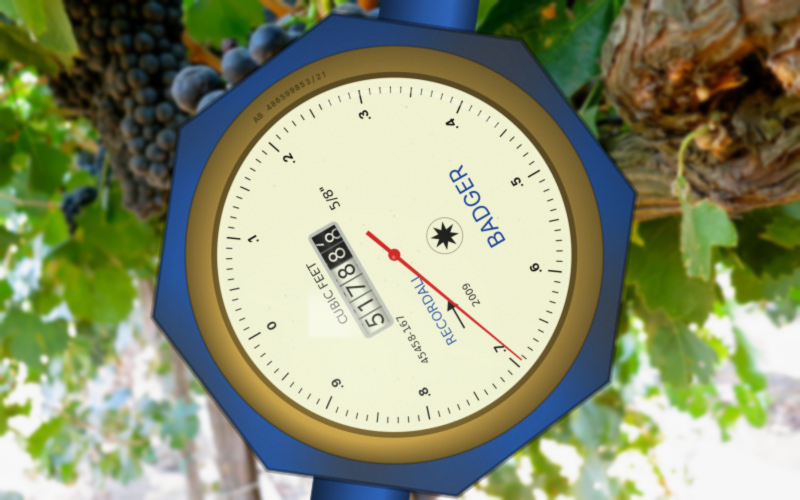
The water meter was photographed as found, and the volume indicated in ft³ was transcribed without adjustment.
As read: 517887.69 ft³
